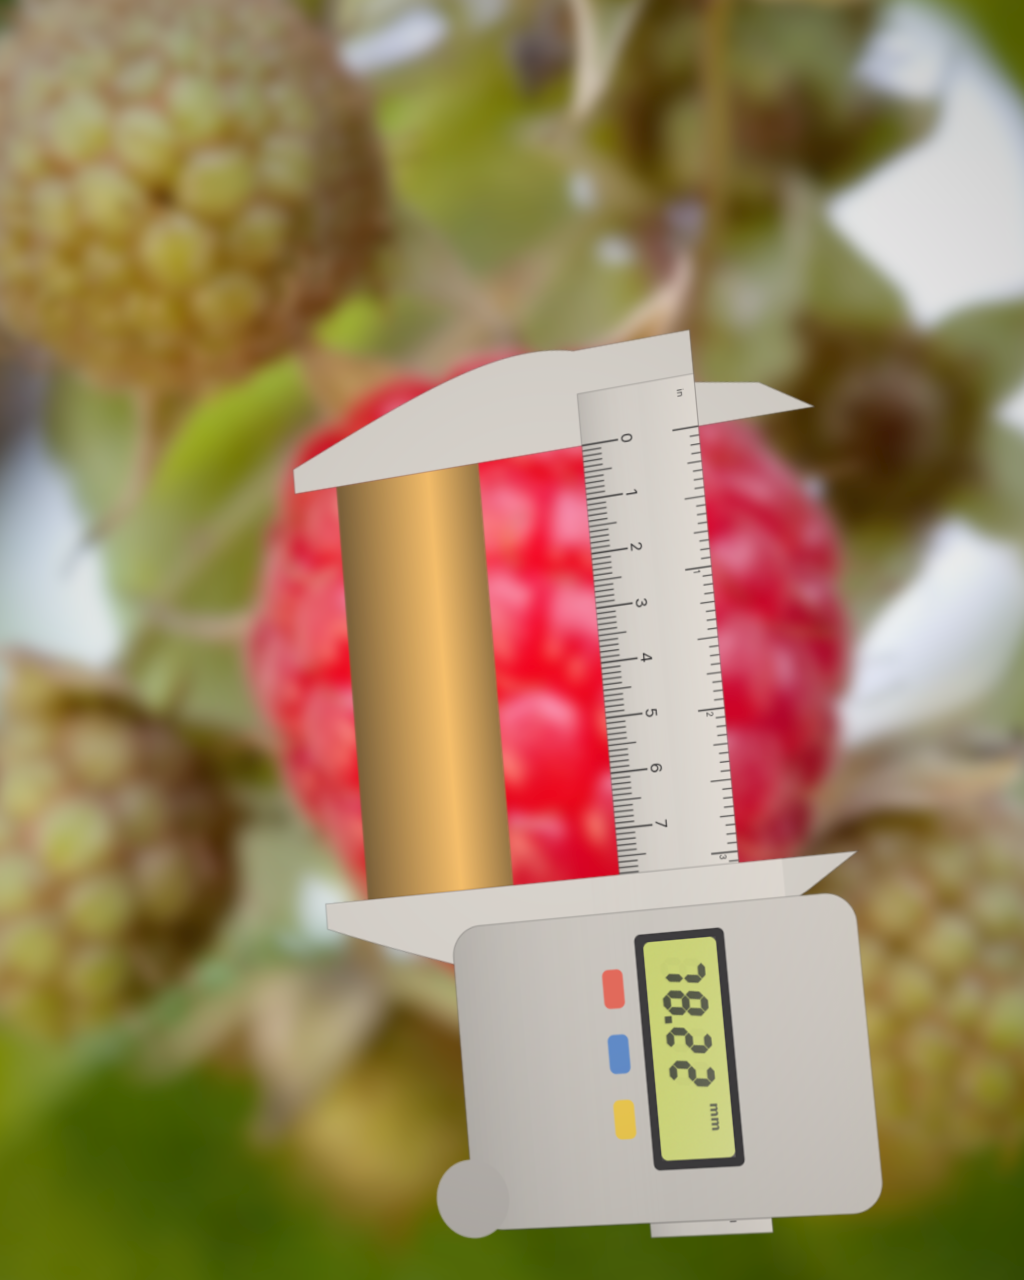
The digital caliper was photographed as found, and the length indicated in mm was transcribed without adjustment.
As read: 78.22 mm
